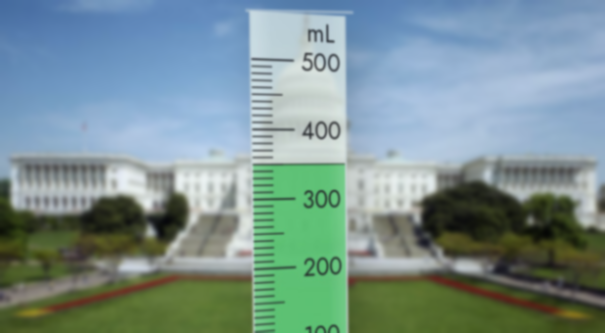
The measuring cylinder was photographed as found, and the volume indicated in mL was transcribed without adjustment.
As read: 350 mL
